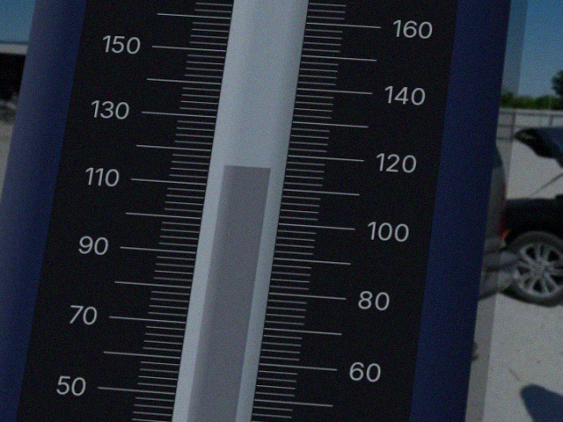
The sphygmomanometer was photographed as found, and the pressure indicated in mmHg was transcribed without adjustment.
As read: 116 mmHg
